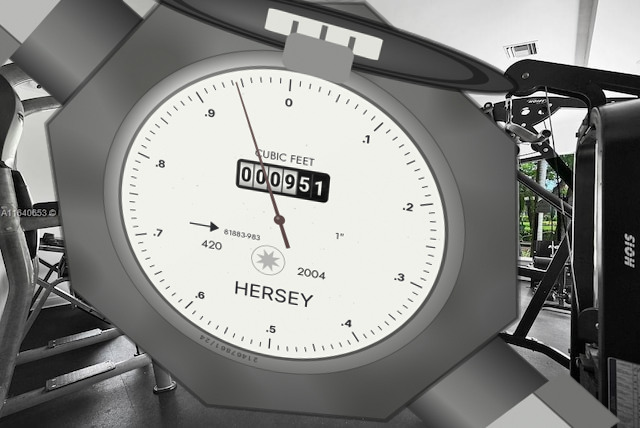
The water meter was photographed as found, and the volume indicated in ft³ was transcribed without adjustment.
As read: 950.94 ft³
